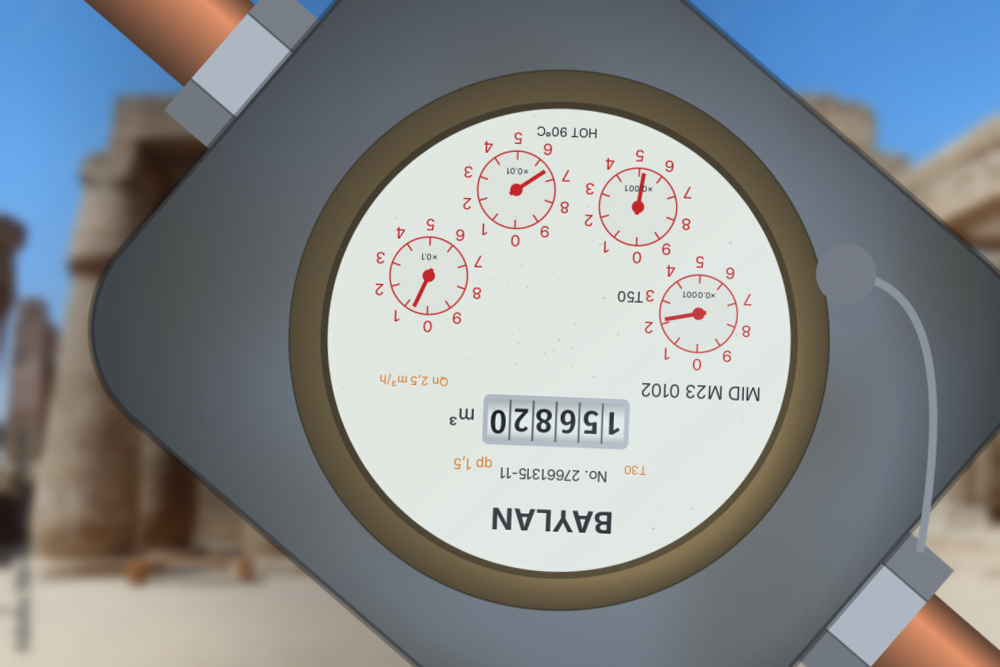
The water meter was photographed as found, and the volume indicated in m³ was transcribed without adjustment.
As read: 156820.0652 m³
